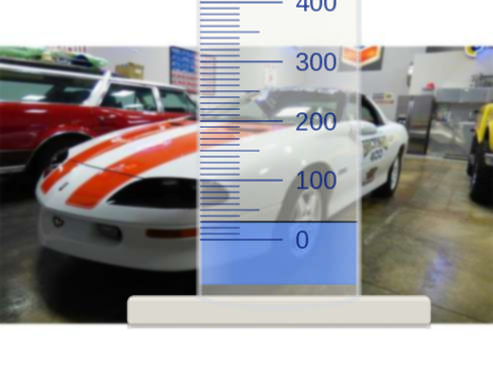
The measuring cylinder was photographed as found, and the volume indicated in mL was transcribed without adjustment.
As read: 30 mL
